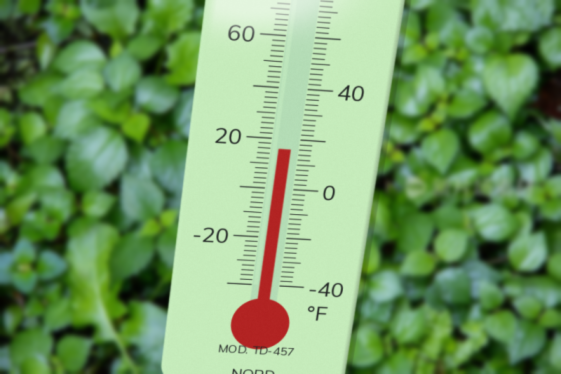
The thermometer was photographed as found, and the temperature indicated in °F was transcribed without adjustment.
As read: 16 °F
